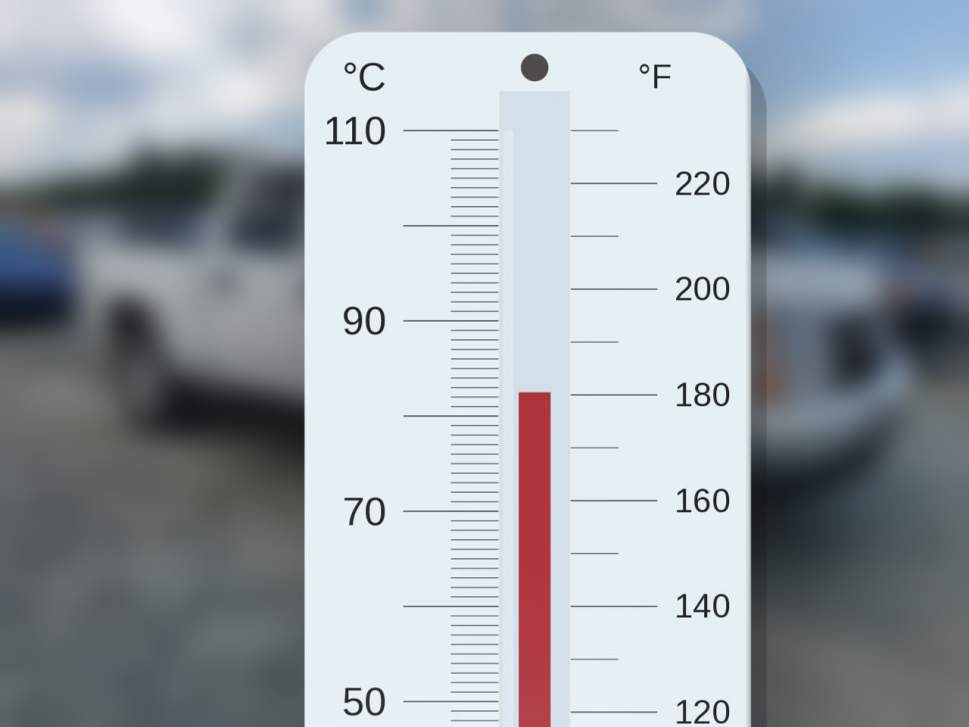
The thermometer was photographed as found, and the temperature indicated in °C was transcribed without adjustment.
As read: 82.5 °C
